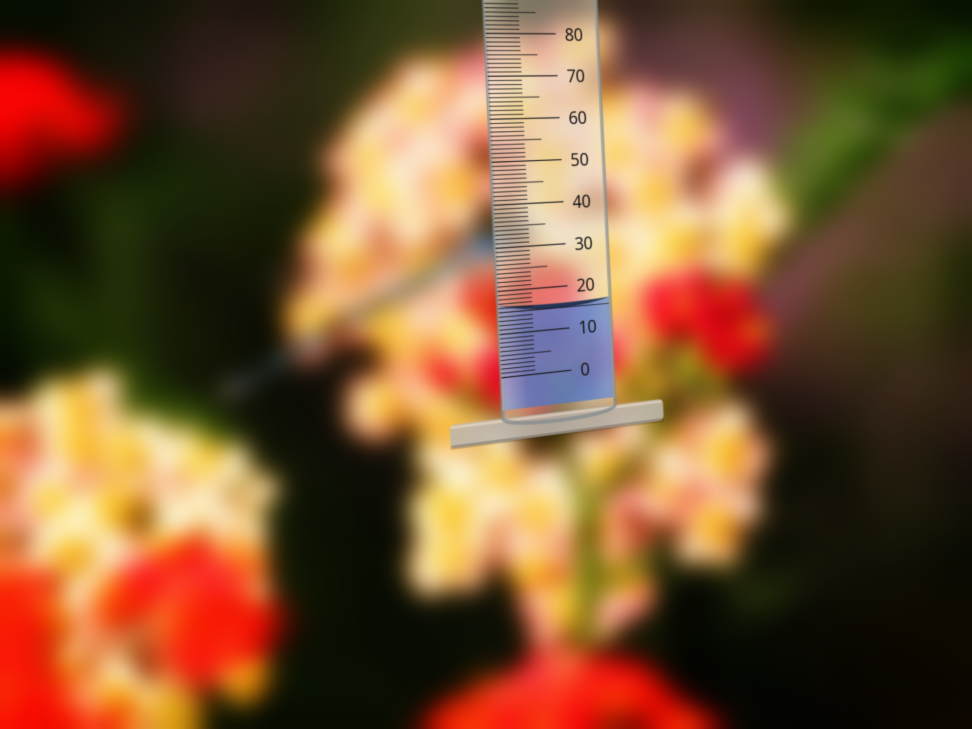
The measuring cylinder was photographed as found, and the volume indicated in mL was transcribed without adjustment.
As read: 15 mL
